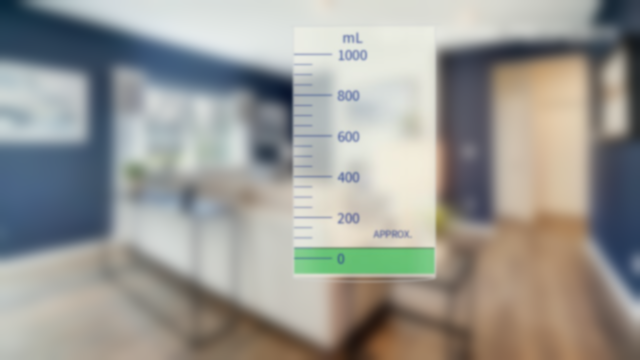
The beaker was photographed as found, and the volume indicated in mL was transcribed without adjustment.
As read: 50 mL
